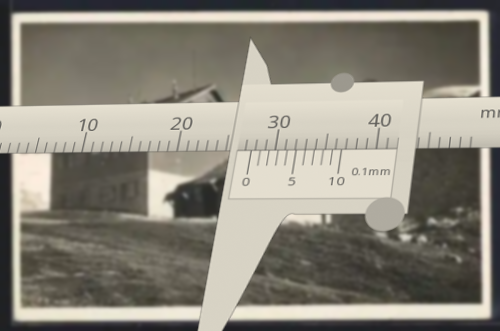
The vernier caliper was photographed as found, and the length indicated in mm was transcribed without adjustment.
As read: 27.6 mm
